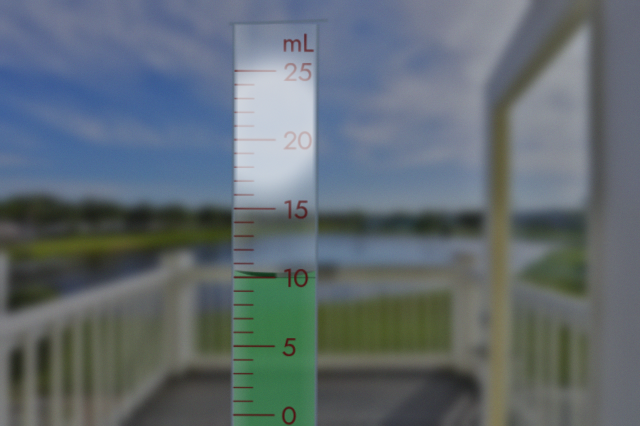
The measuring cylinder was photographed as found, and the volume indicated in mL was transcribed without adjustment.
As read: 10 mL
